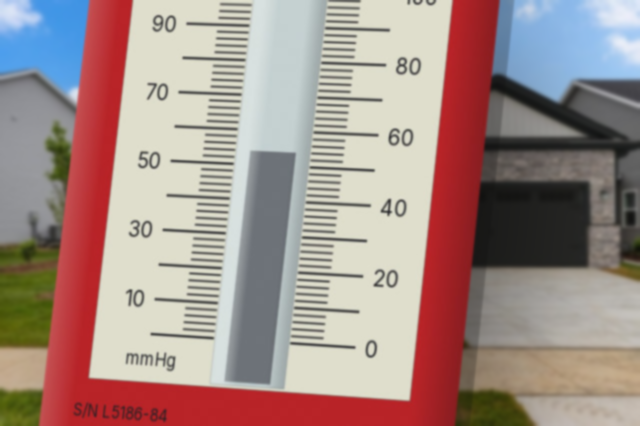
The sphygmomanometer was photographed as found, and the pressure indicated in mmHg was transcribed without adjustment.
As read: 54 mmHg
